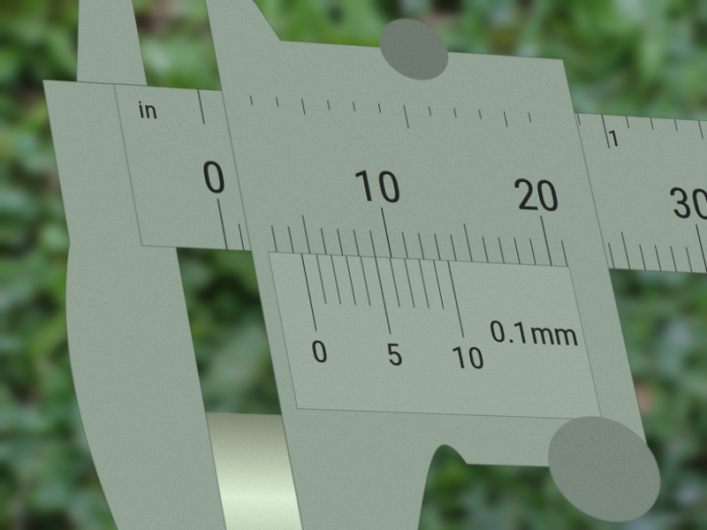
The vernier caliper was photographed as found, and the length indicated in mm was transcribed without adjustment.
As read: 4.5 mm
